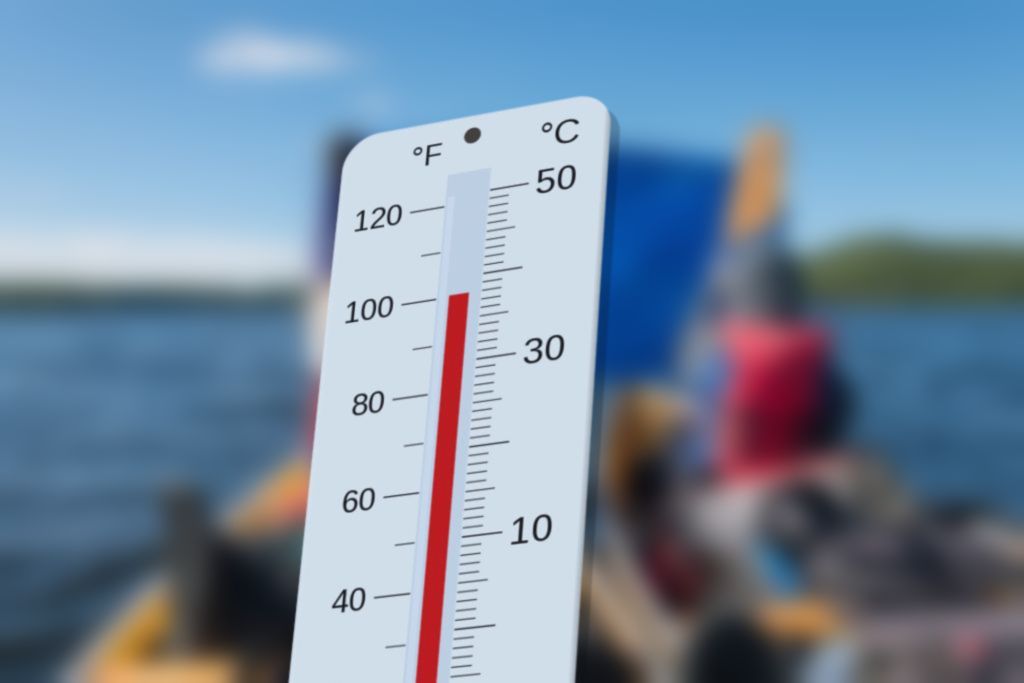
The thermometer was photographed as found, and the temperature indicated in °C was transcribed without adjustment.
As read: 38 °C
